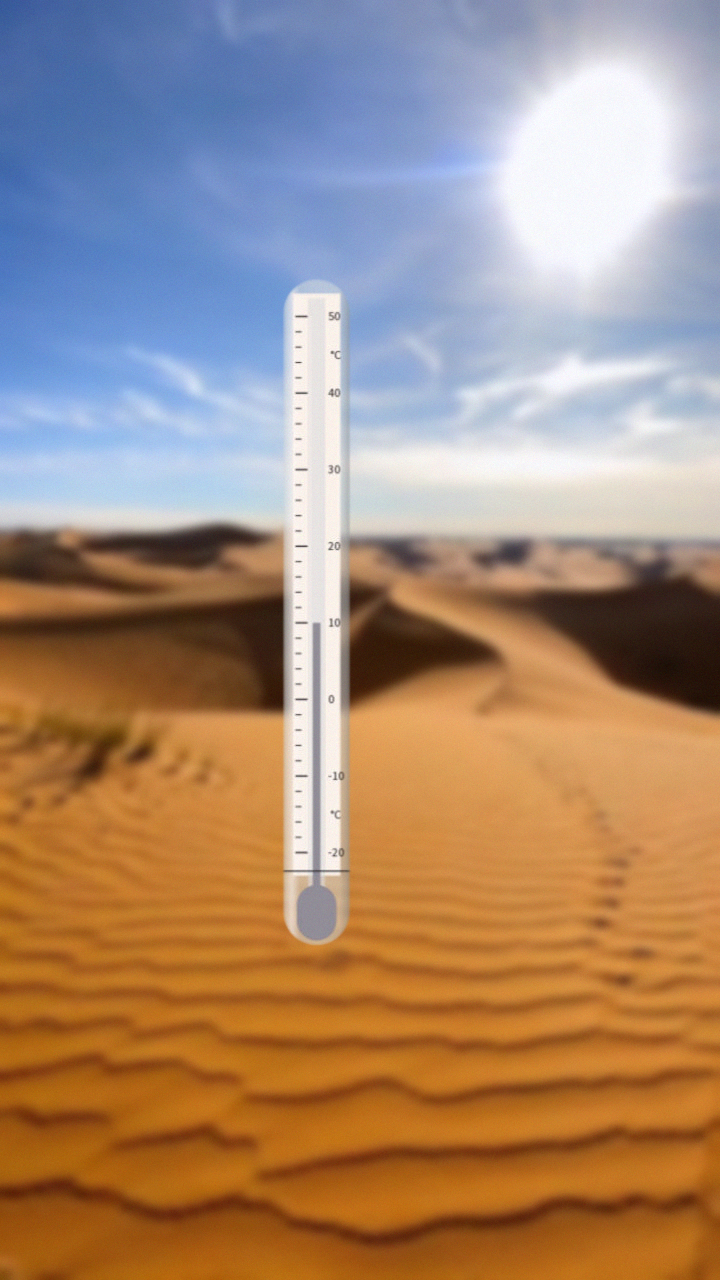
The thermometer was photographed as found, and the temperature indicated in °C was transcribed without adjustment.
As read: 10 °C
